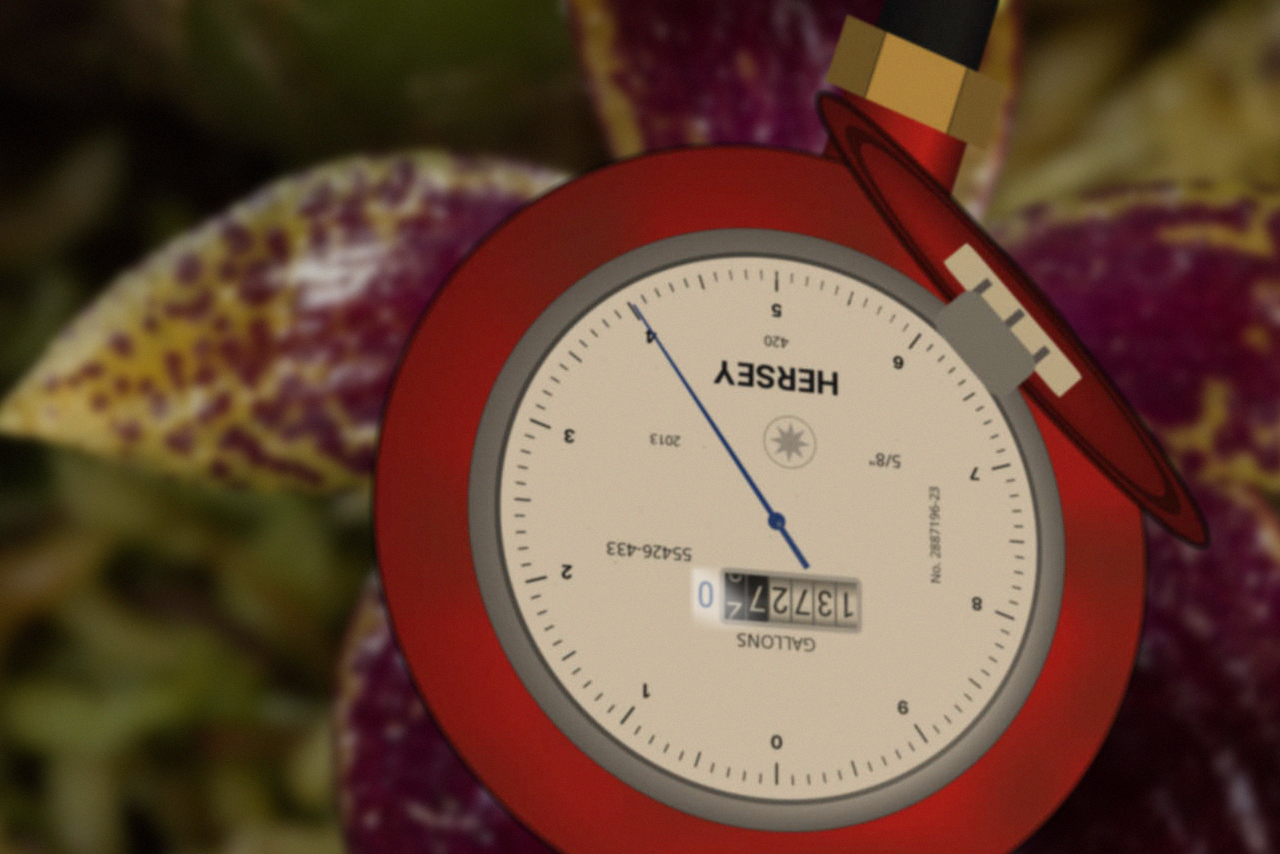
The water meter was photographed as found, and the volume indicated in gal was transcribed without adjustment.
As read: 1372724.0 gal
